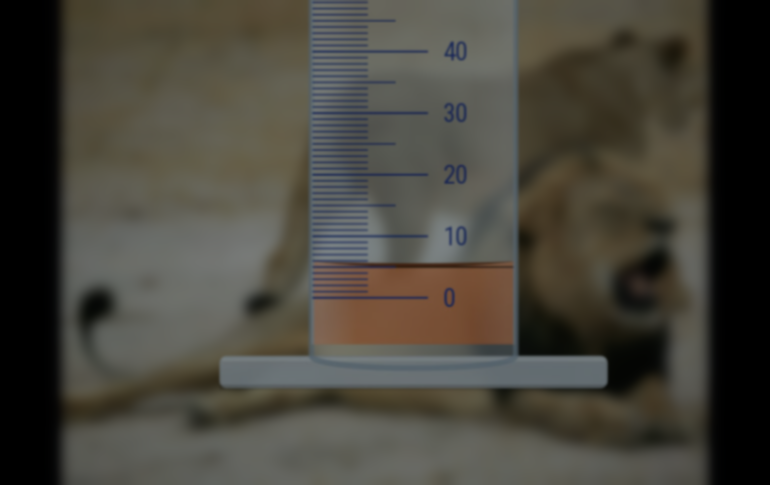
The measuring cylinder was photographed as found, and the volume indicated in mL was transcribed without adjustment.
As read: 5 mL
